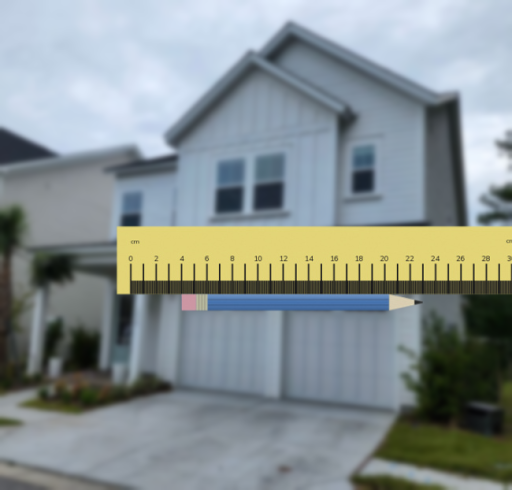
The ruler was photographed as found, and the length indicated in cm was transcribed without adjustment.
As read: 19 cm
